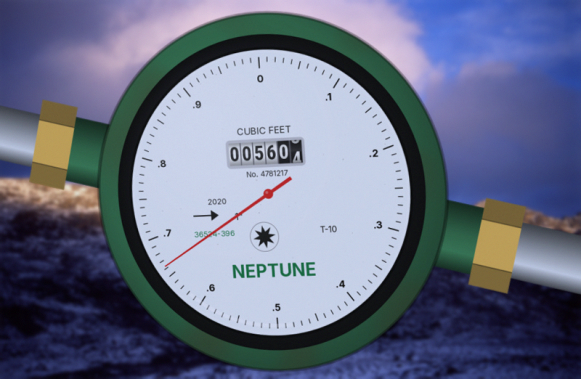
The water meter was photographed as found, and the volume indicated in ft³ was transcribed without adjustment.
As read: 5603.66 ft³
